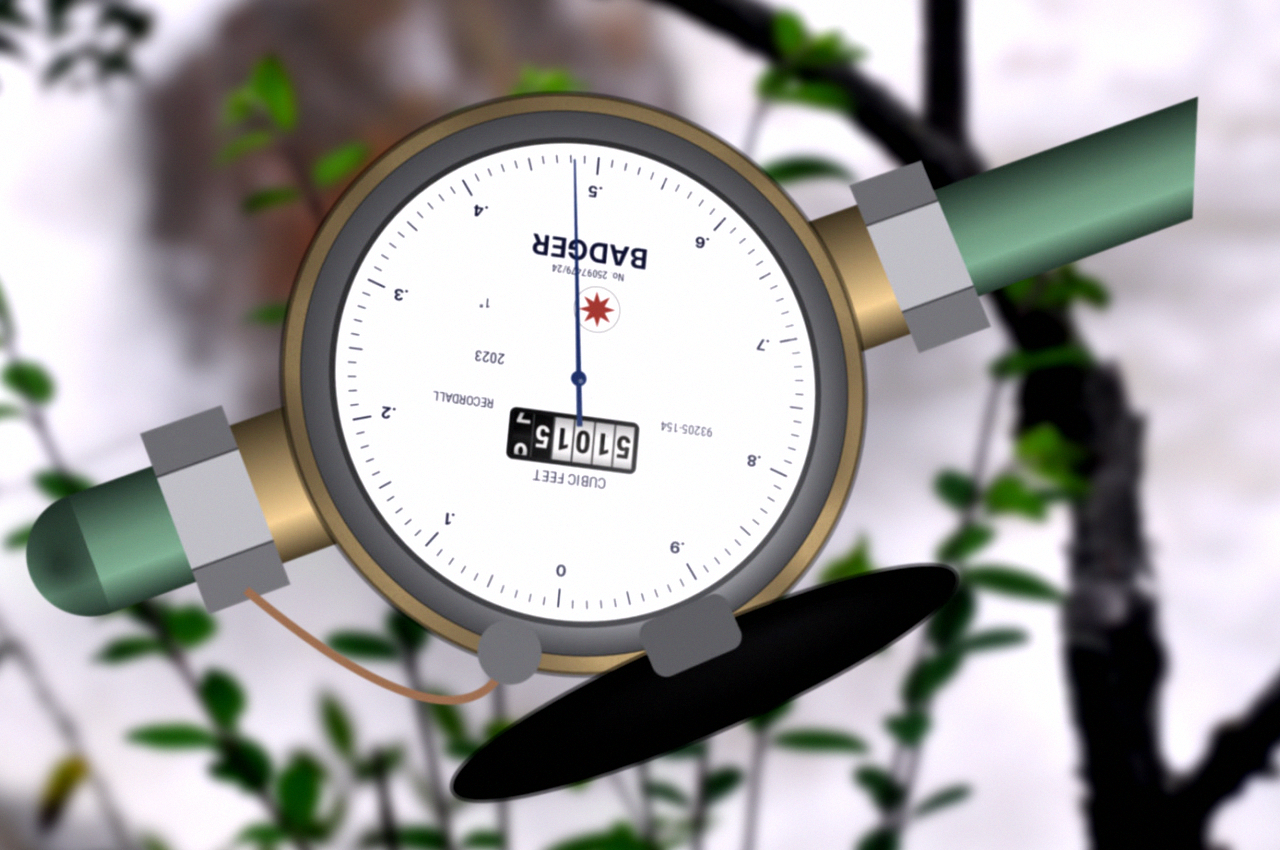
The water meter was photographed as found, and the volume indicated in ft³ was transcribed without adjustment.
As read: 510156.48 ft³
